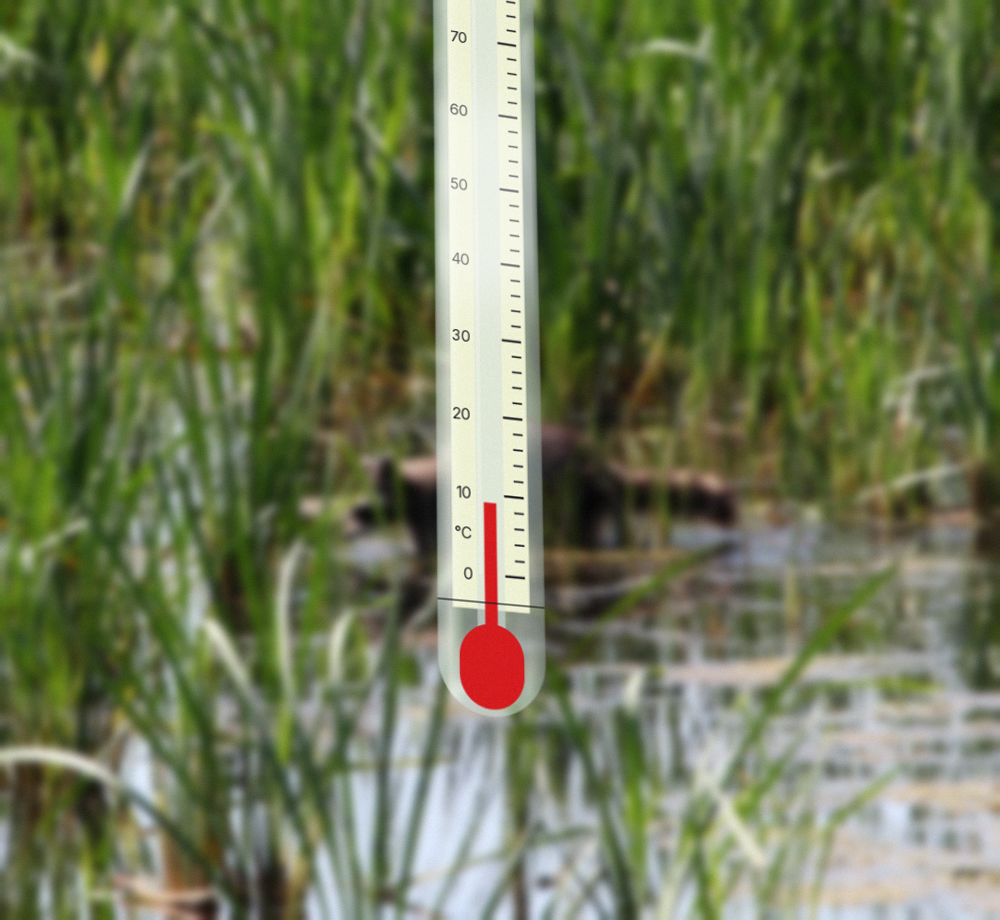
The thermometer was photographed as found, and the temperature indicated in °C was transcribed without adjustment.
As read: 9 °C
